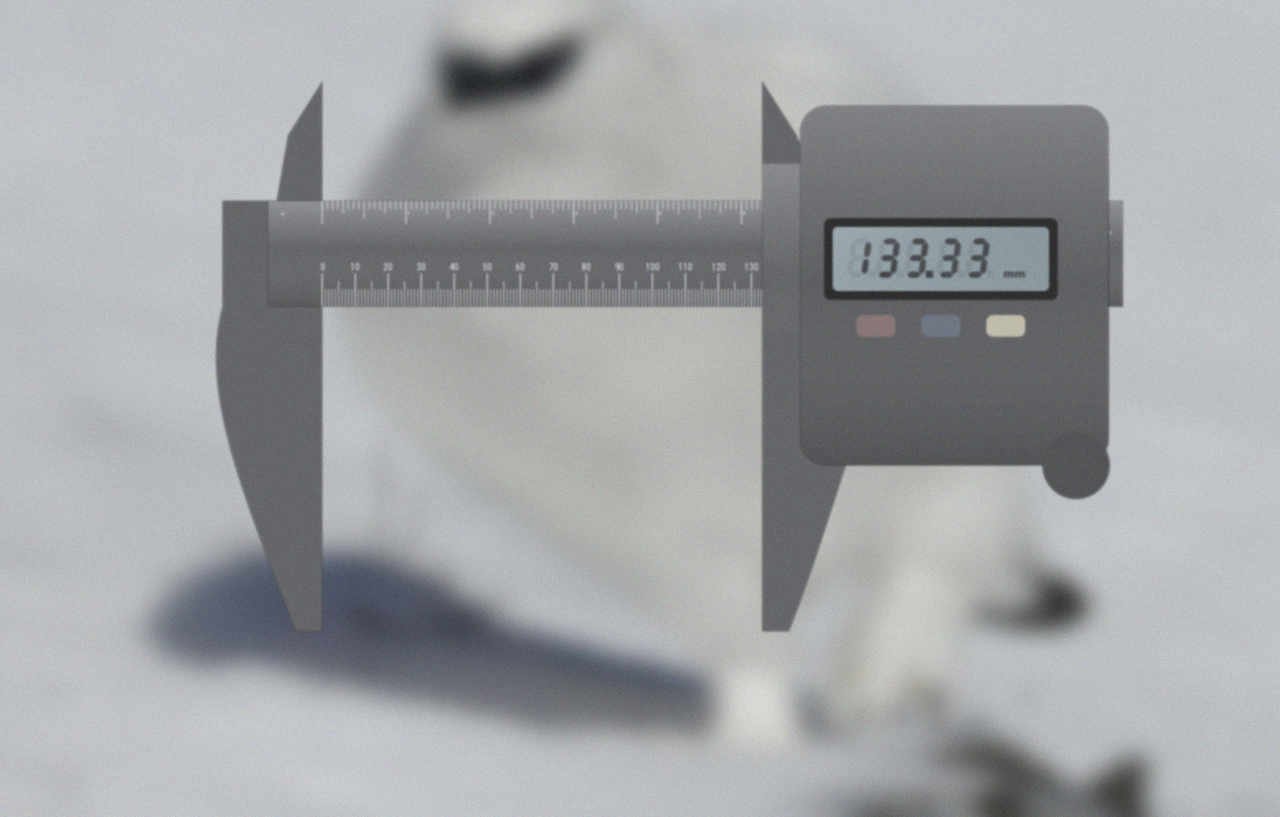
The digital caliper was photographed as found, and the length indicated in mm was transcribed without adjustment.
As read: 133.33 mm
